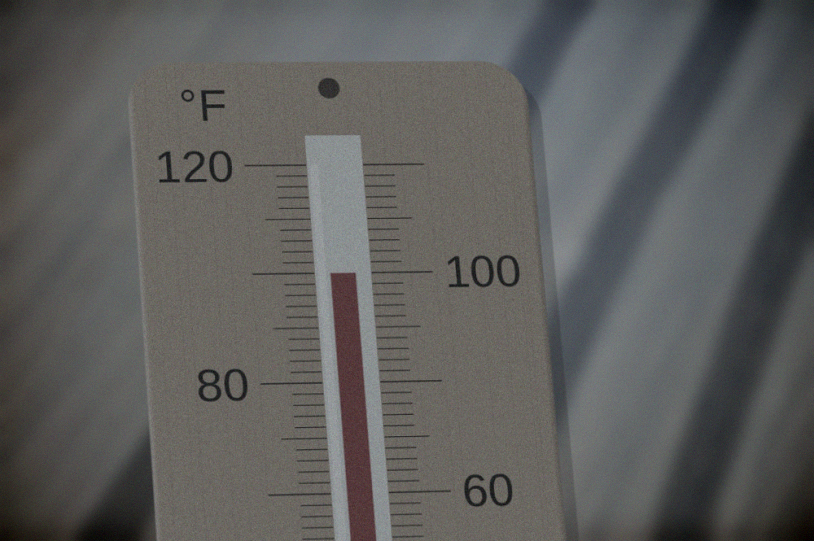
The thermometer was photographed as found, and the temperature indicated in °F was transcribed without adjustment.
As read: 100 °F
